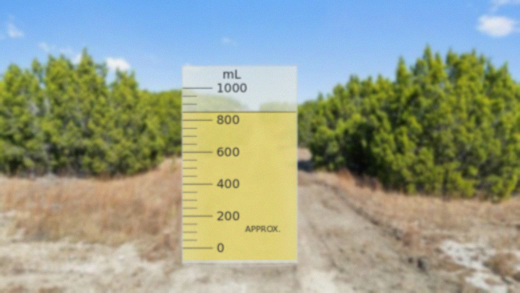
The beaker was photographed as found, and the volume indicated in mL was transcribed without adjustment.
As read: 850 mL
